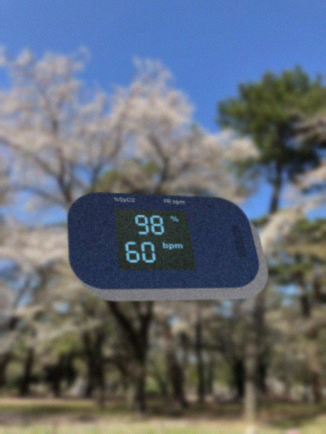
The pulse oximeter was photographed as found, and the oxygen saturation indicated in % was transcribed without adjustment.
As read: 98 %
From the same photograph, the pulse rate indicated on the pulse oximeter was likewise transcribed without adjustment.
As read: 60 bpm
